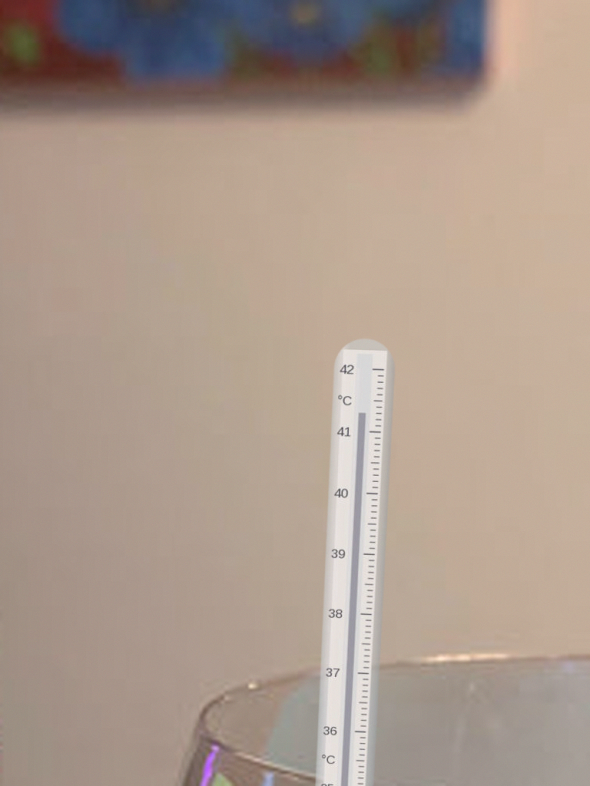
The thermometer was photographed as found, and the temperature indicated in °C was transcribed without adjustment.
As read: 41.3 °C
